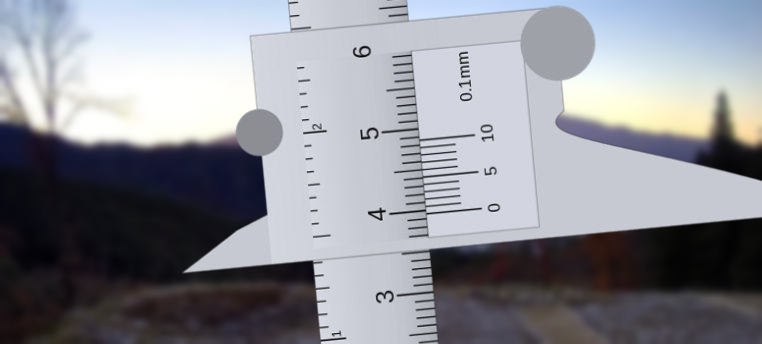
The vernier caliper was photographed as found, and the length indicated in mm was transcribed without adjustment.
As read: 39.6 mm
